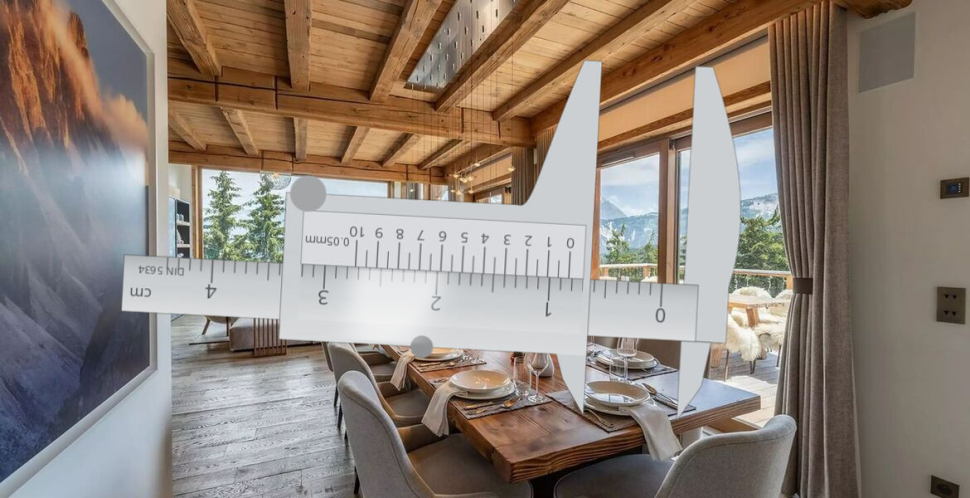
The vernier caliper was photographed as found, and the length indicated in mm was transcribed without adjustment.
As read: 8.3 mm
